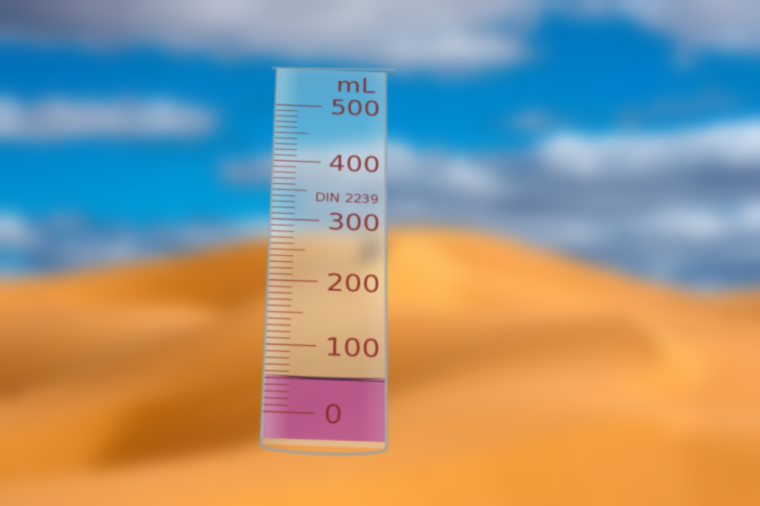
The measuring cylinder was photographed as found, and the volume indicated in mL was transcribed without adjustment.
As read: 50 mL
